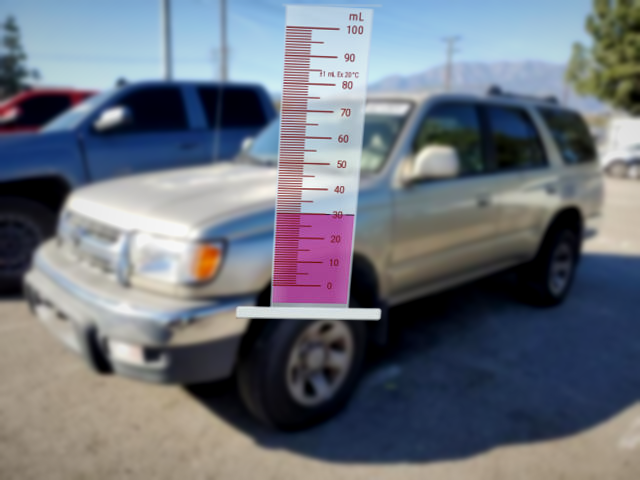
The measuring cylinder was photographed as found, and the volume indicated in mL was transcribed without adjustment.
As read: 30 mL
